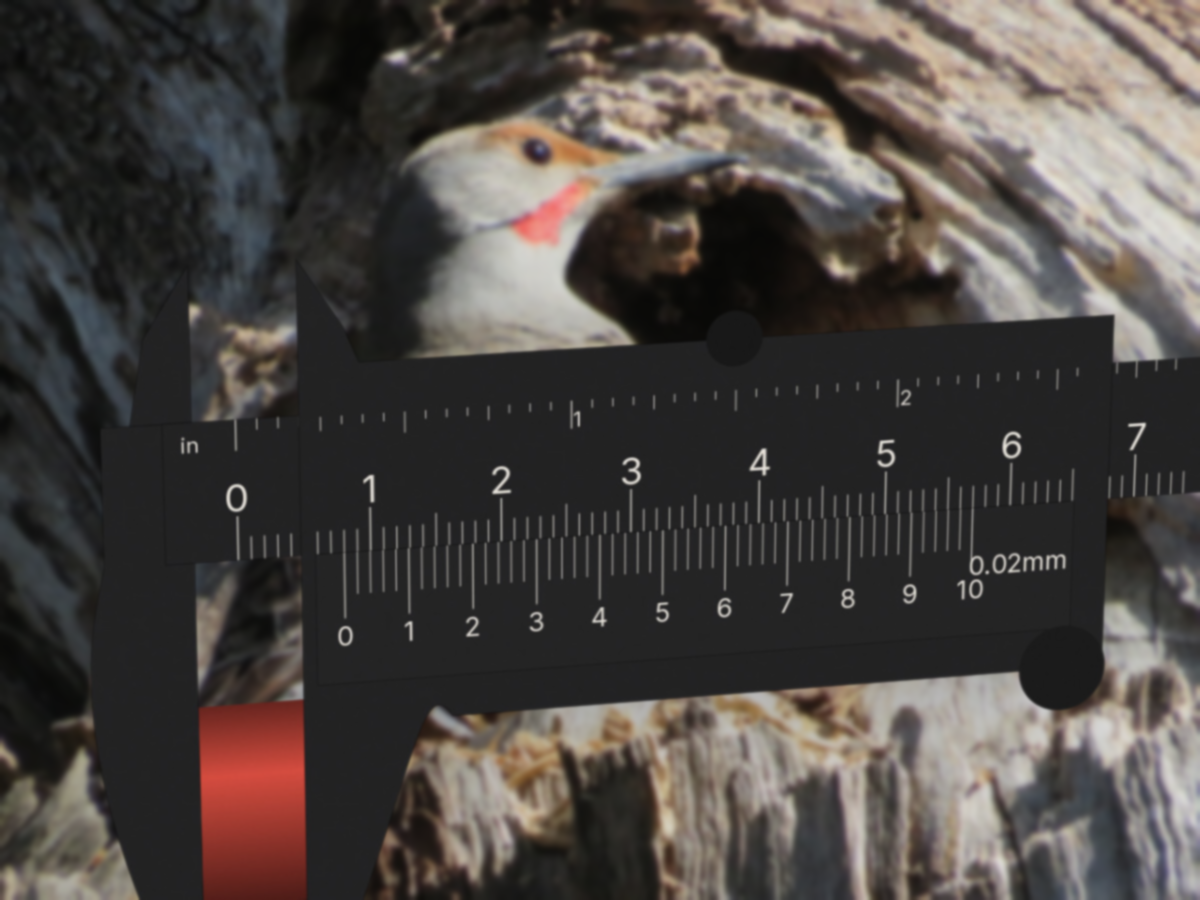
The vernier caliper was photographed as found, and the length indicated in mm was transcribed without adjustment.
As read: 8.0 mm
